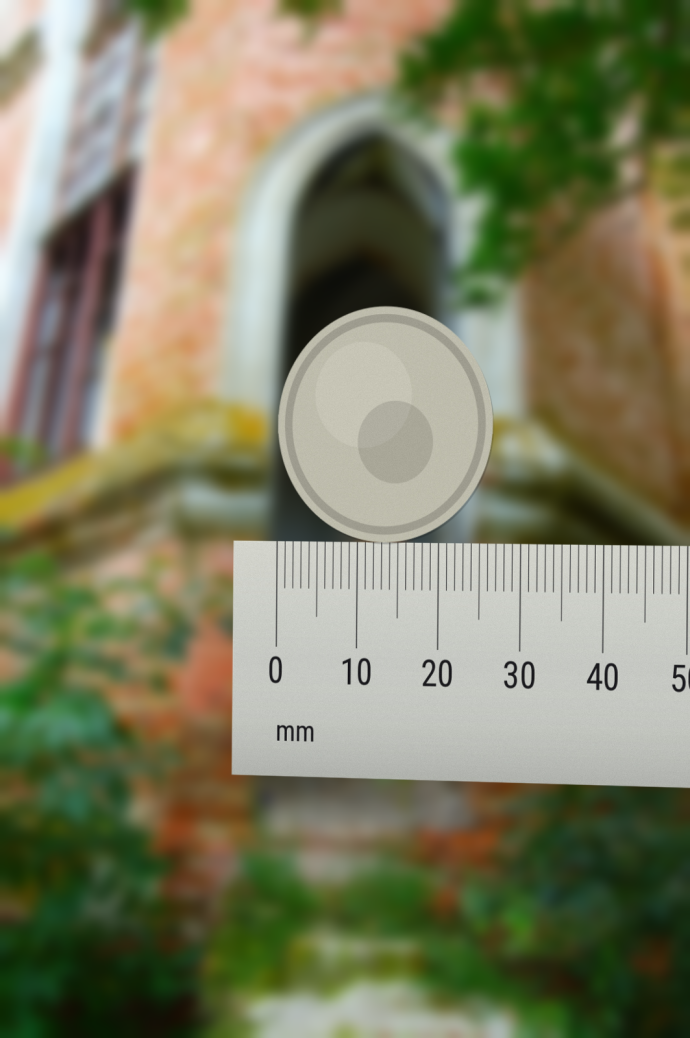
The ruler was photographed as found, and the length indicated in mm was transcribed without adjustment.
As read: 26.5 mm
